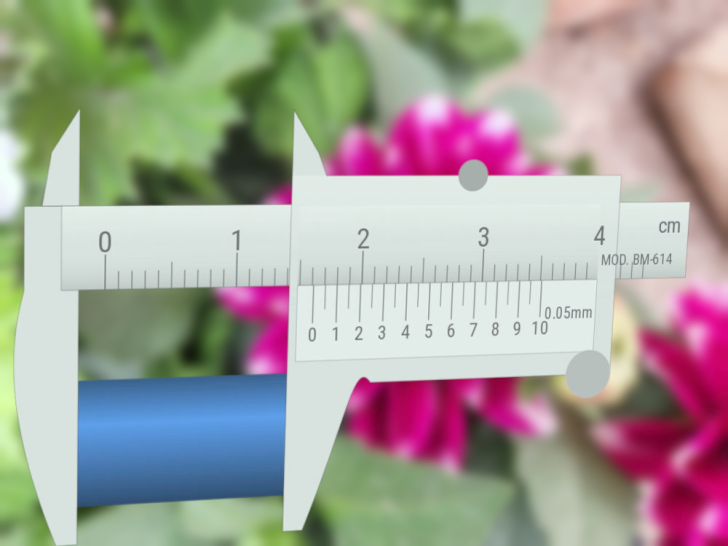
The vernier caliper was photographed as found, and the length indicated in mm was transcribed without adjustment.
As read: 16.1 mm
